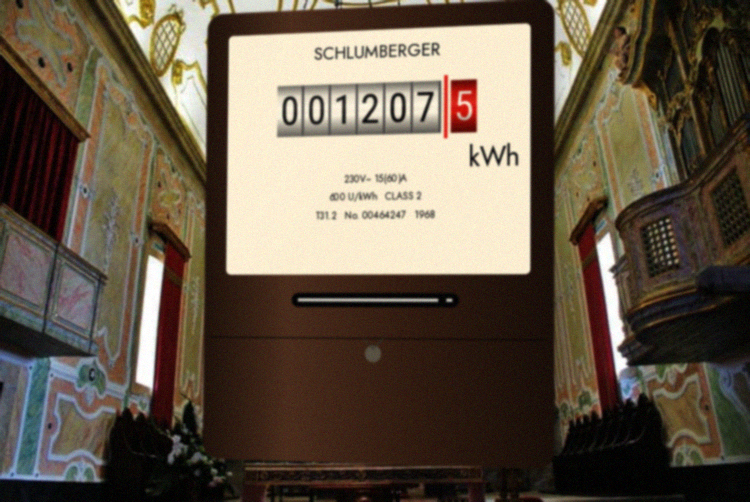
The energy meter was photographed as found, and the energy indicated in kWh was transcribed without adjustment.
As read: 1207.5 kWh
